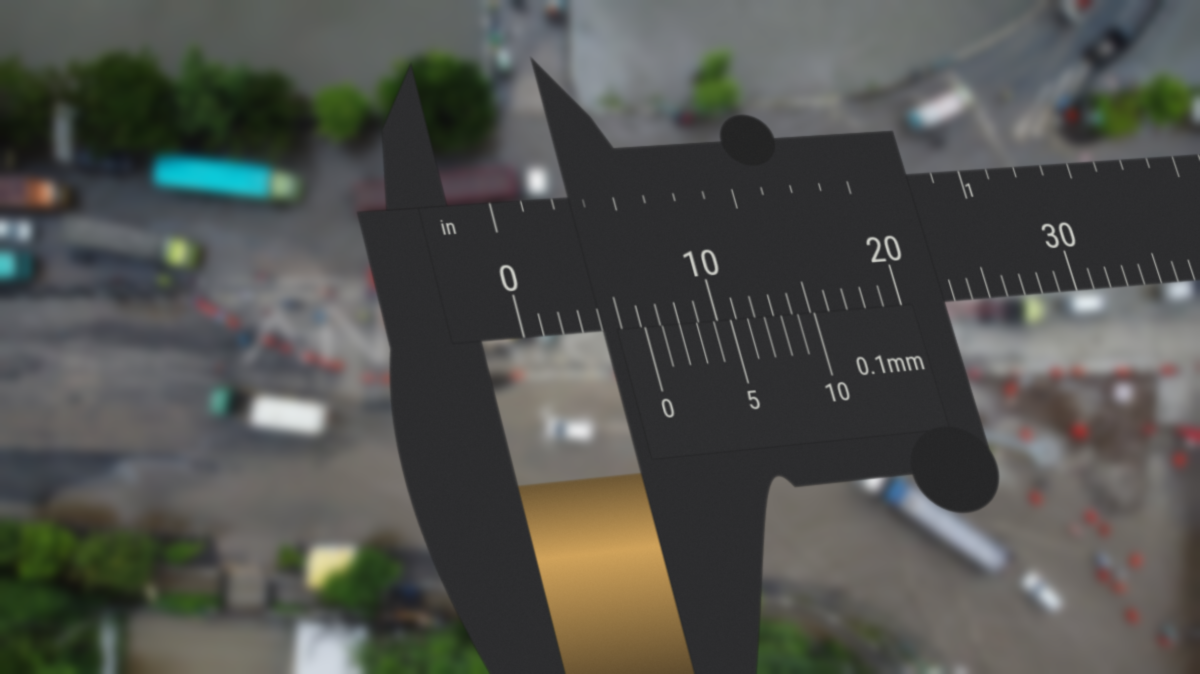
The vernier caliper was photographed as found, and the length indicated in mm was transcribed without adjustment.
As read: 6.2 mm
